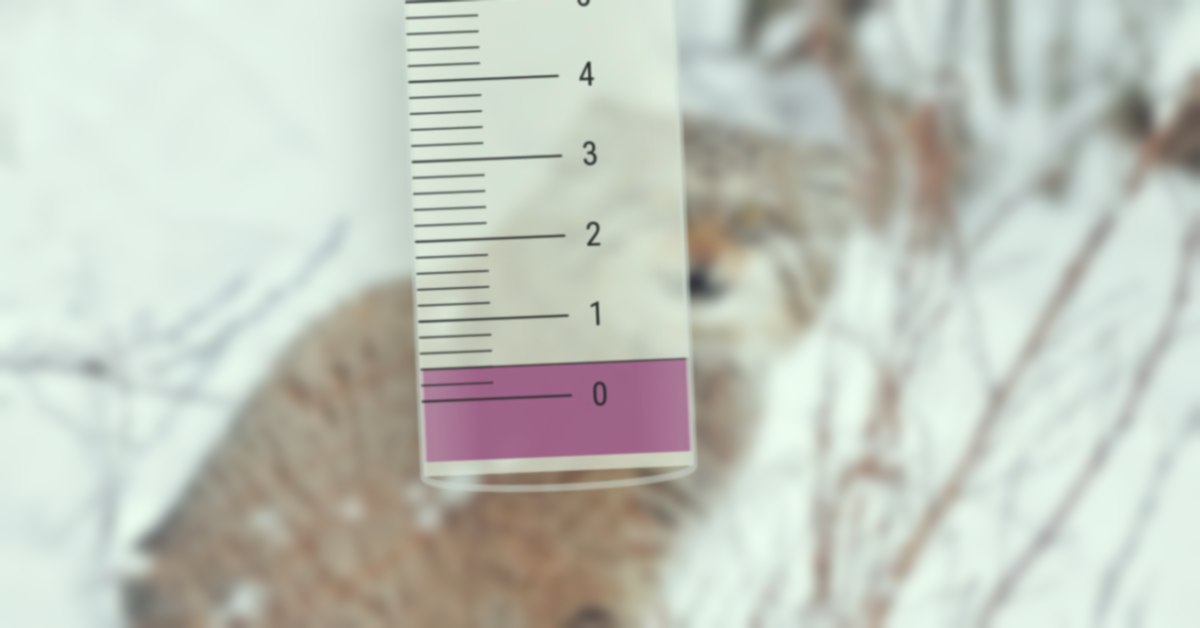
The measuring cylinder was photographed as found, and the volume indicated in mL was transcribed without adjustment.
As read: 0.4 mL
